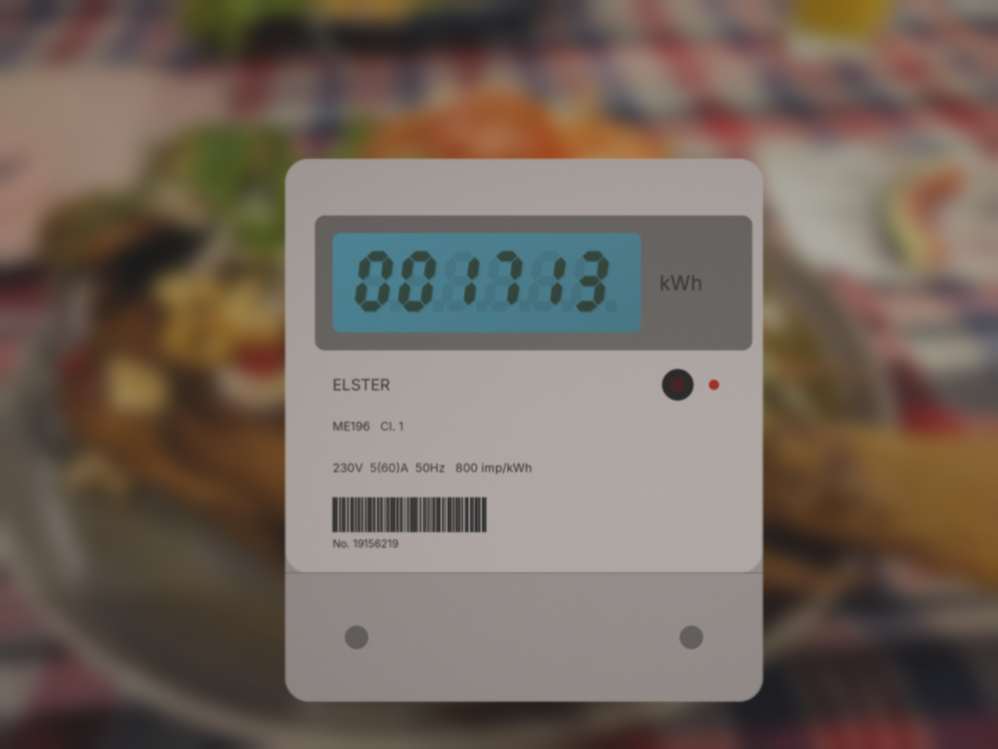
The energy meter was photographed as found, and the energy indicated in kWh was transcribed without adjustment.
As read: 1713 kWh
